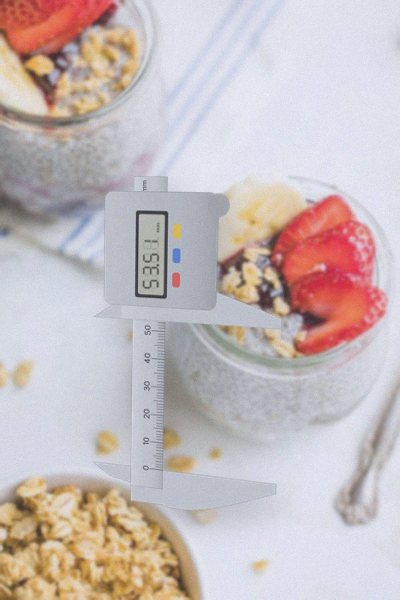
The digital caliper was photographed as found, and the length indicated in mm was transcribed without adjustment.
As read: 53.51 mm
